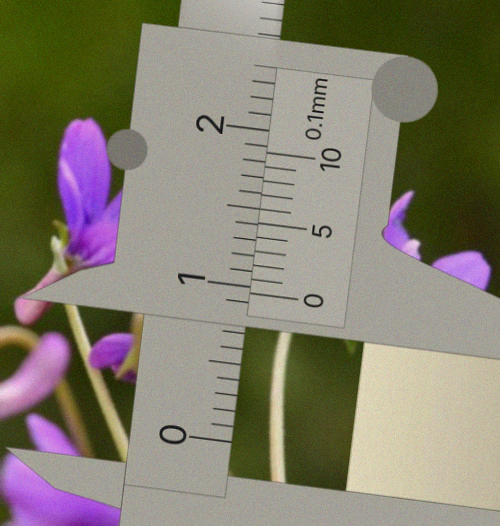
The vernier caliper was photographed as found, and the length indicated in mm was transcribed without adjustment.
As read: 9.6 mm
